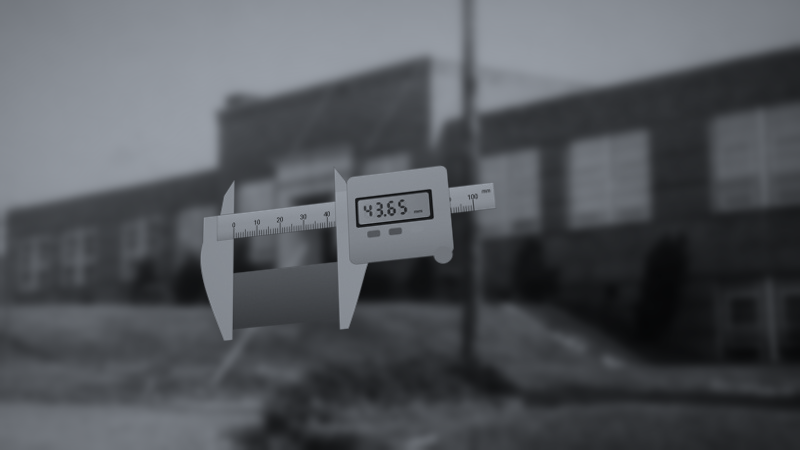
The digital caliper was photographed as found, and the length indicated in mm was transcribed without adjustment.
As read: 43.65 mm
